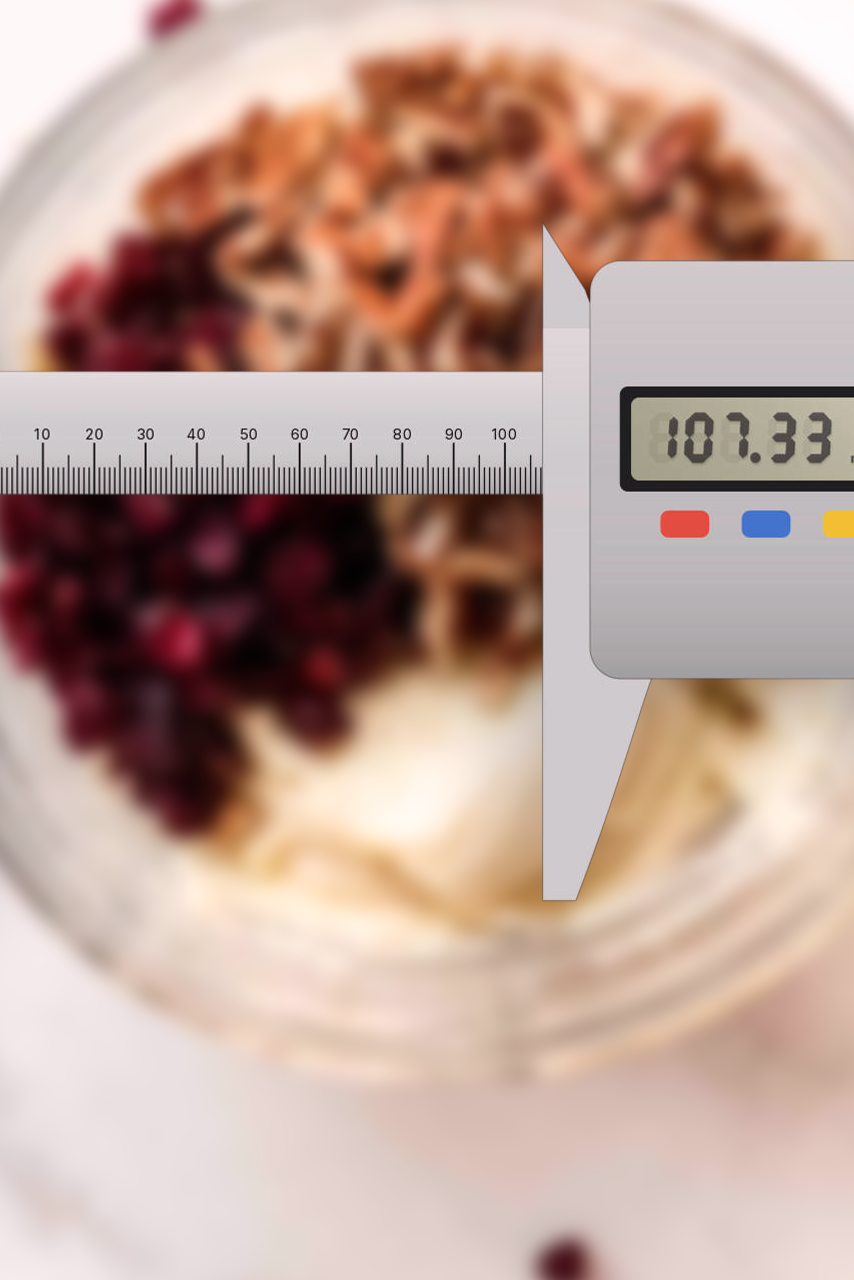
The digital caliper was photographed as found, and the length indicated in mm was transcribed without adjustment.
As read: 107.33 mm
